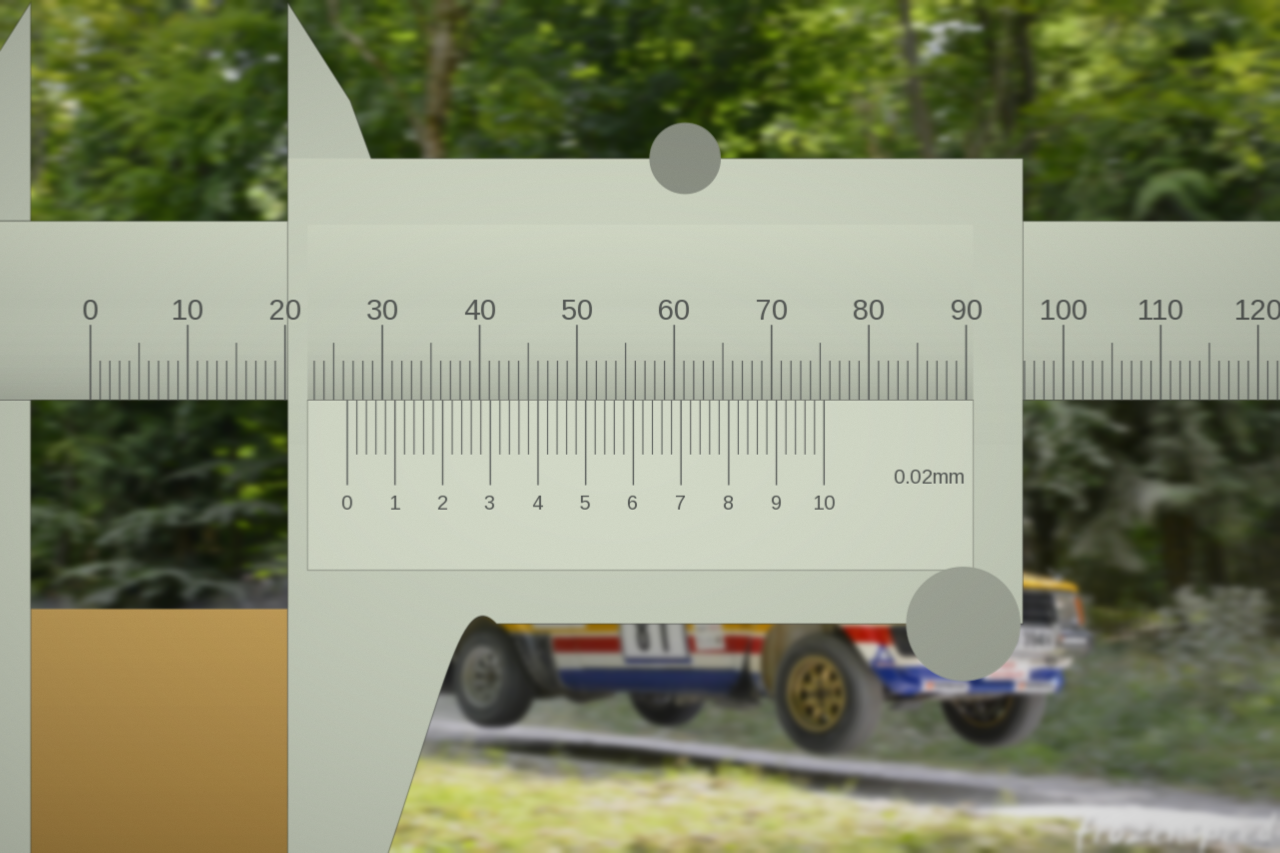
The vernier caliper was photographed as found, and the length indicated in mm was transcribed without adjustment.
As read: 26.4 mm
